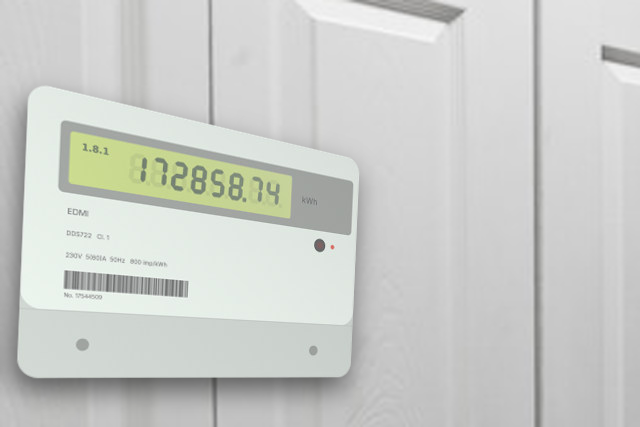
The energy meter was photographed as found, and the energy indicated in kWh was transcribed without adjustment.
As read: 172858.74 kWh
